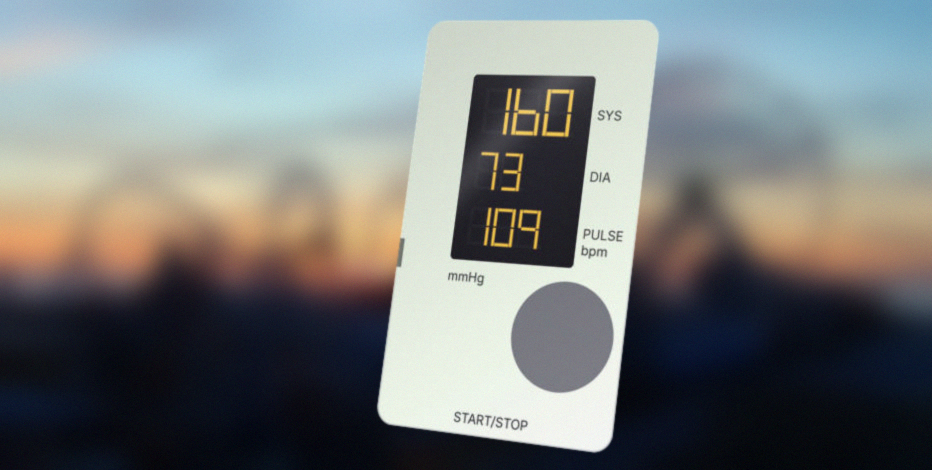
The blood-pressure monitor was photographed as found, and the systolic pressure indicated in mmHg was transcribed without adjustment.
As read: 160 mmHg
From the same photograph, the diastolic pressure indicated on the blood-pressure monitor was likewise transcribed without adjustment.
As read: 73 mmHg
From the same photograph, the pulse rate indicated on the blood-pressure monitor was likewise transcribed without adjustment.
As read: 109 bpm
